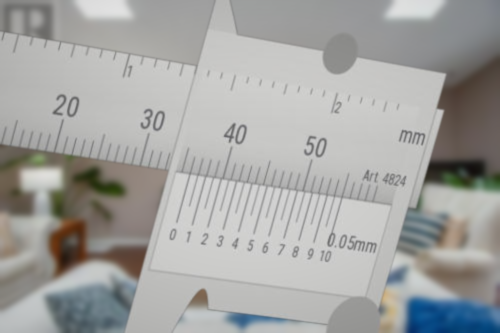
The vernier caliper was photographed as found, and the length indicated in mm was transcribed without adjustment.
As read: 36.0 mm
